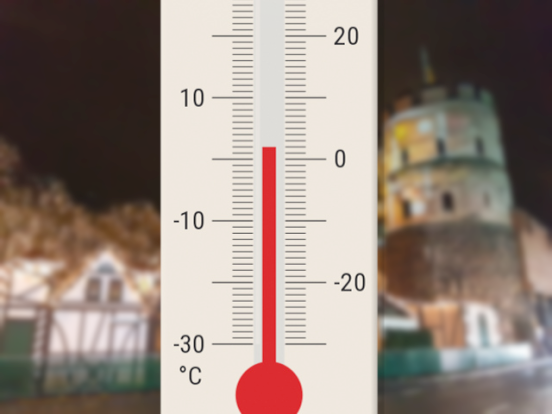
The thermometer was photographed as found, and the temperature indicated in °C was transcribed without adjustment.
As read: 2 °C
